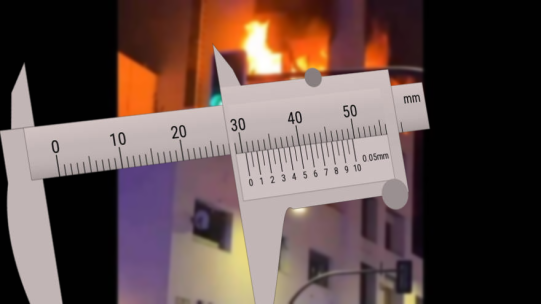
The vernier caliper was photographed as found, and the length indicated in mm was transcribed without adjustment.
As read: 30.6 mm
